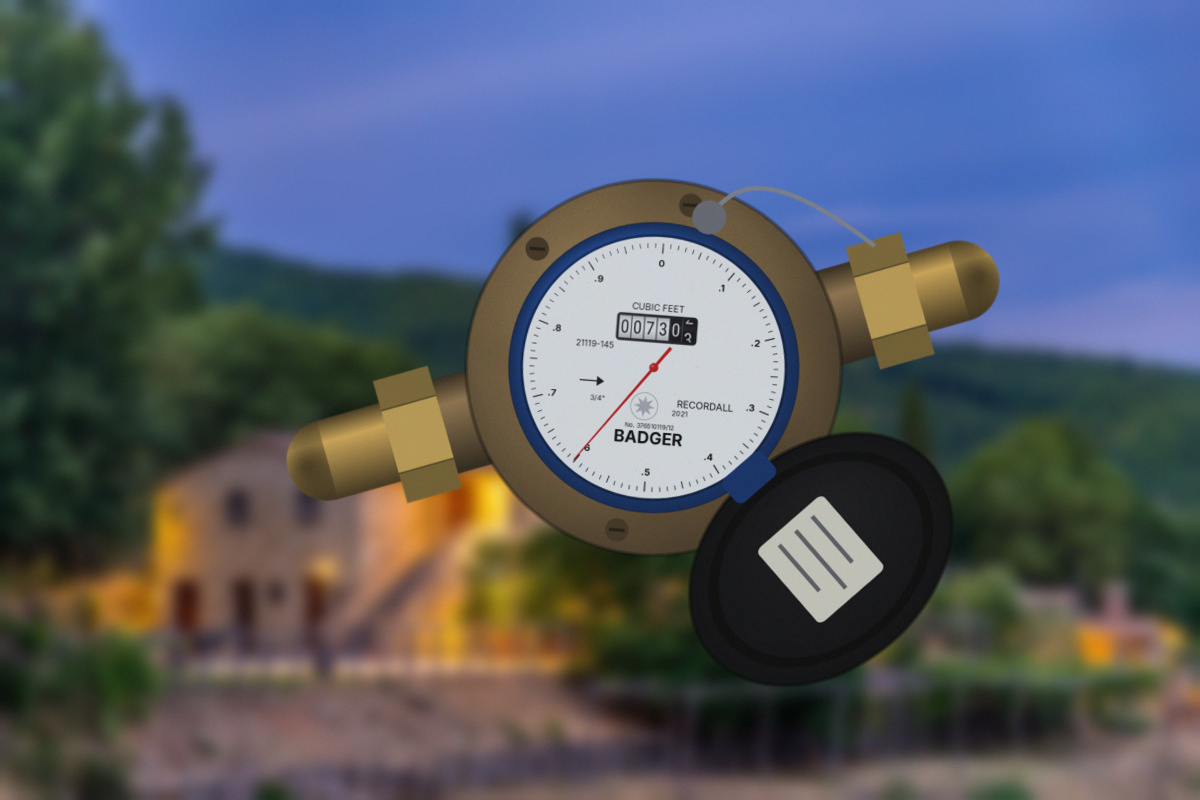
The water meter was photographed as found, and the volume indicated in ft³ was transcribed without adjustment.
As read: 7302.60 ft³
